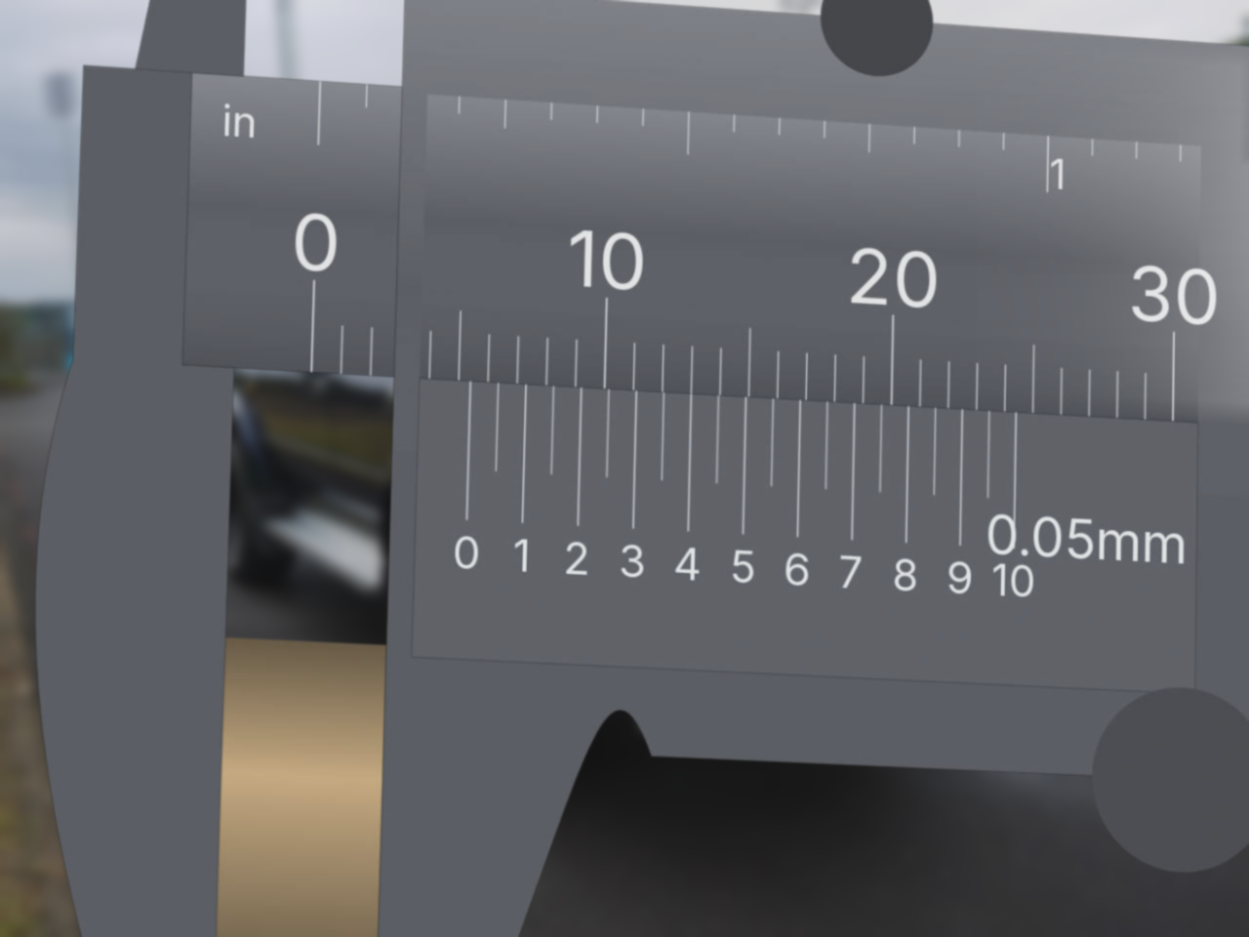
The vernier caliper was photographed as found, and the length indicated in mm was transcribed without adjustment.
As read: 5.40 mm
